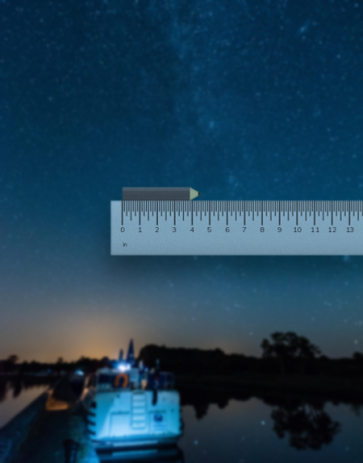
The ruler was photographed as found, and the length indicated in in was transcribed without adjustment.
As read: 4.5 in
